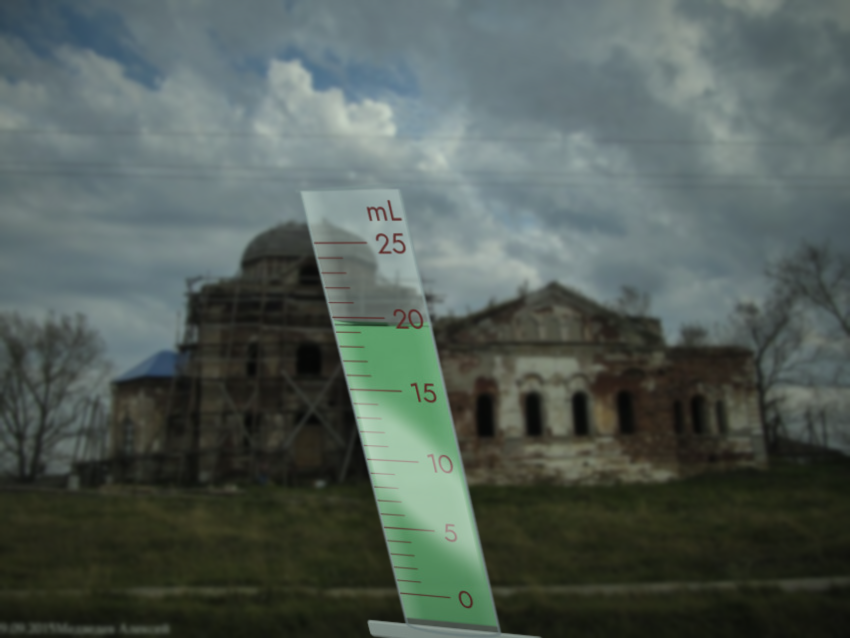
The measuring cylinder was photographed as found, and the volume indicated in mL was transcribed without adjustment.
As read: 19.5 mL
